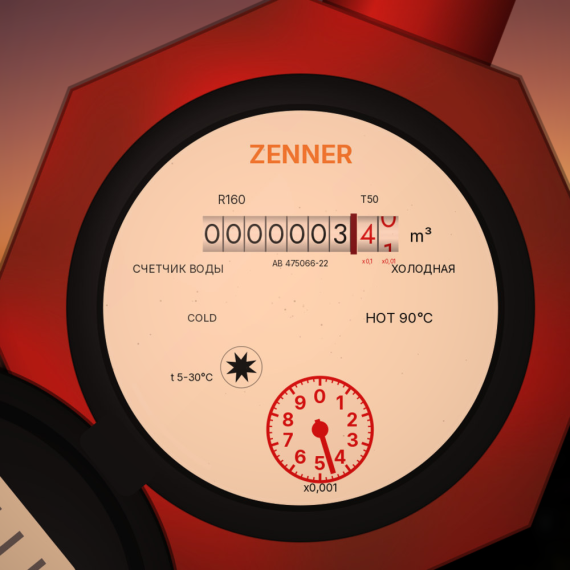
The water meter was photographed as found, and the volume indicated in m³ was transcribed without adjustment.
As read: 3.404 m³
